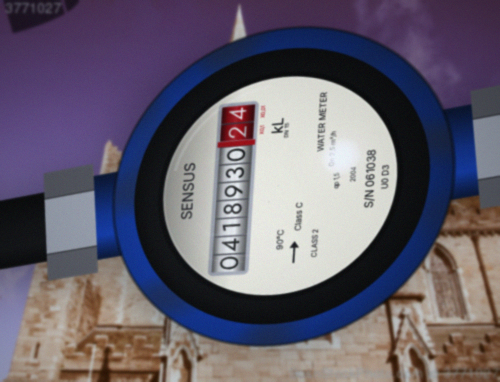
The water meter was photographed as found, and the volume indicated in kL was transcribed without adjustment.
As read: 418930.24 kL
